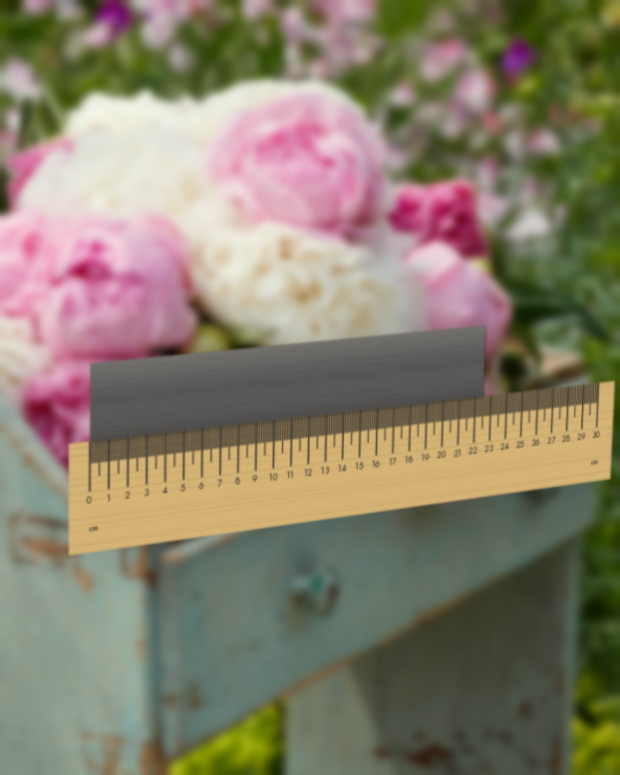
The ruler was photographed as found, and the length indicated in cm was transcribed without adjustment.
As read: 22.5 cm
